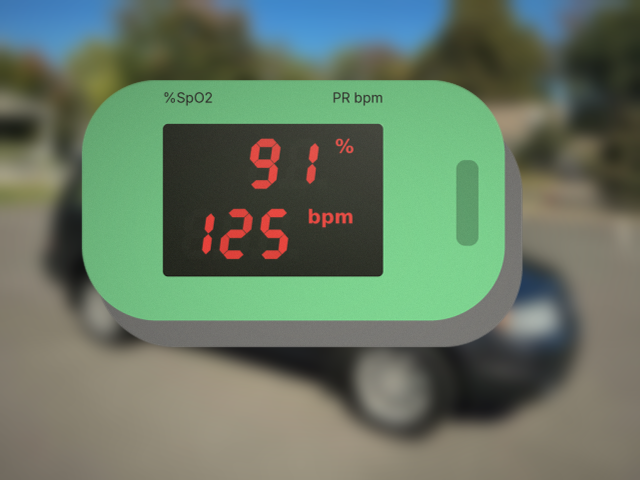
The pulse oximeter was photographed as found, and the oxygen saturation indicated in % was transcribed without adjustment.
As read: 91 %
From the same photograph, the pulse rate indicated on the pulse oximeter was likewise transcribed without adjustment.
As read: 125 bpm
